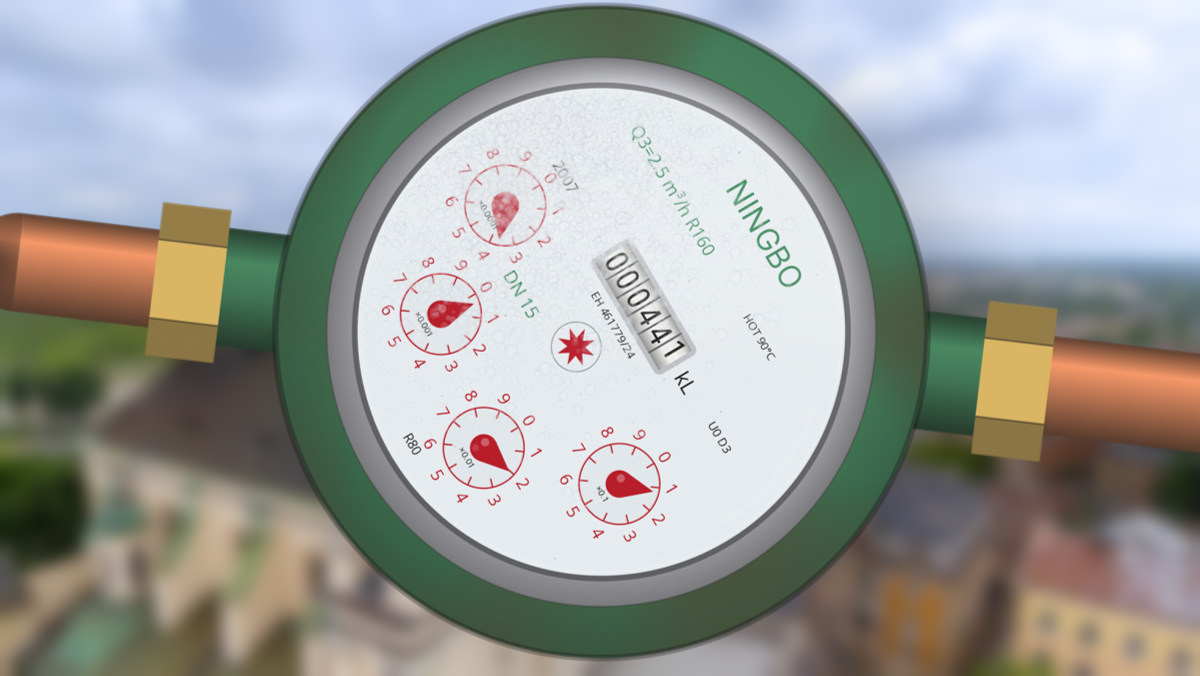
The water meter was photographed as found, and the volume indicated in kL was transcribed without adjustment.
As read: 441.1203 kL
